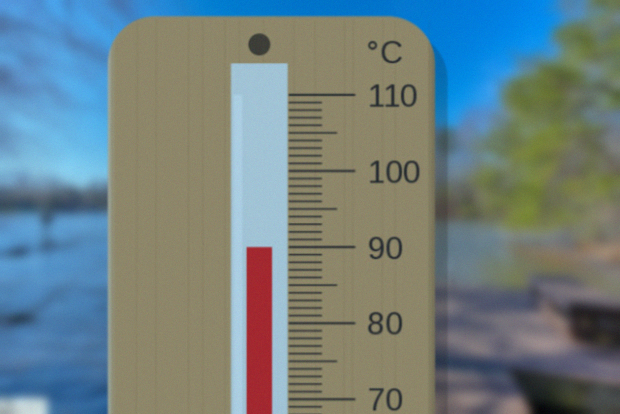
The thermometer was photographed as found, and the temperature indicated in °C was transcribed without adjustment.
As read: 90 °C
